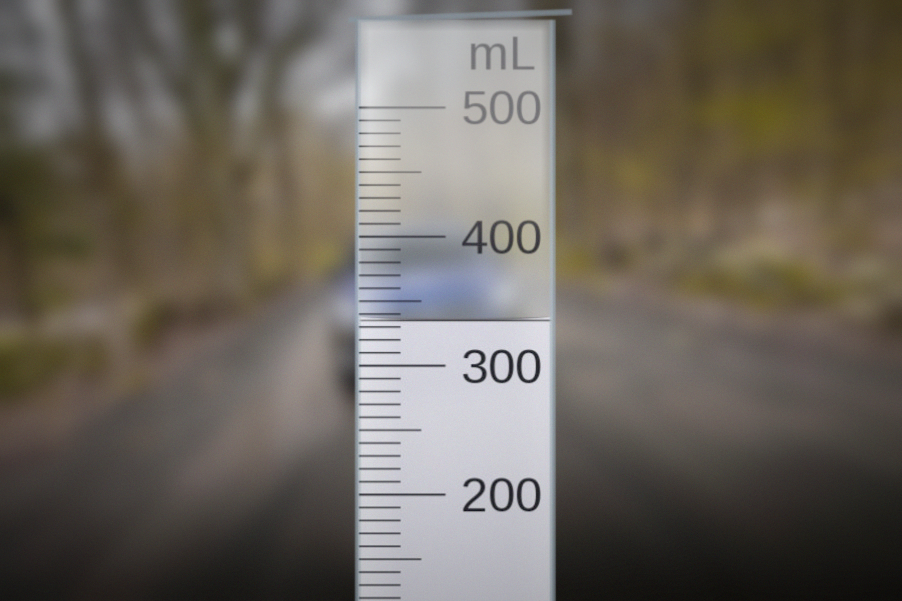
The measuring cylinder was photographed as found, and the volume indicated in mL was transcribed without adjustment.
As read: 335 mL
